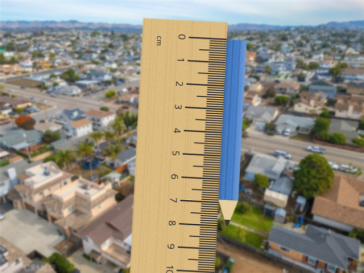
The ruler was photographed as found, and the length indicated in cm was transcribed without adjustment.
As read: 8 cm
